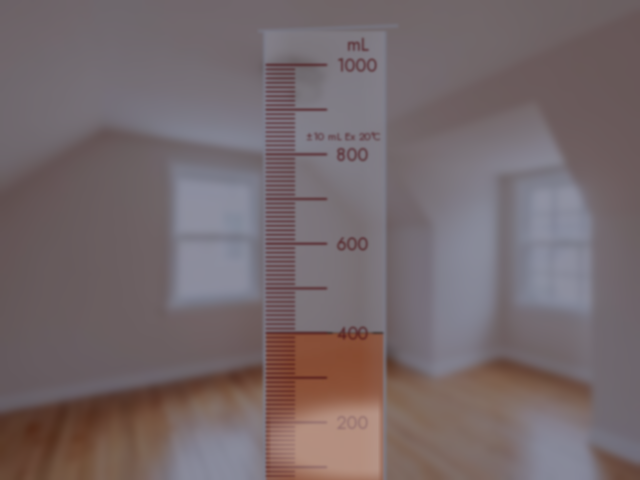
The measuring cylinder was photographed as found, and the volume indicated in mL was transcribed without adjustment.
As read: 400 mL
